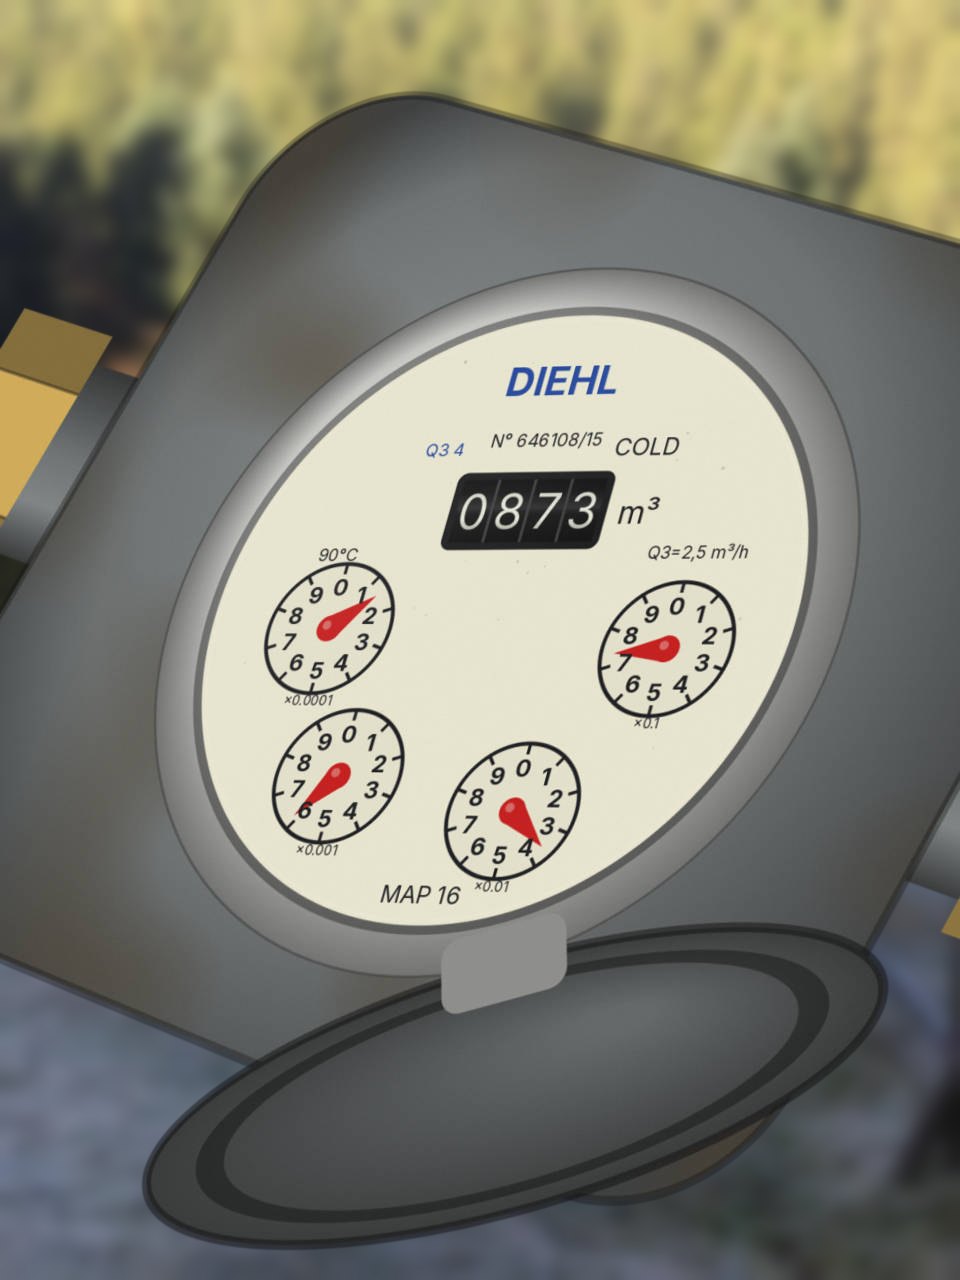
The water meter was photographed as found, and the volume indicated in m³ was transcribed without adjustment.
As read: 873.7361 m³
